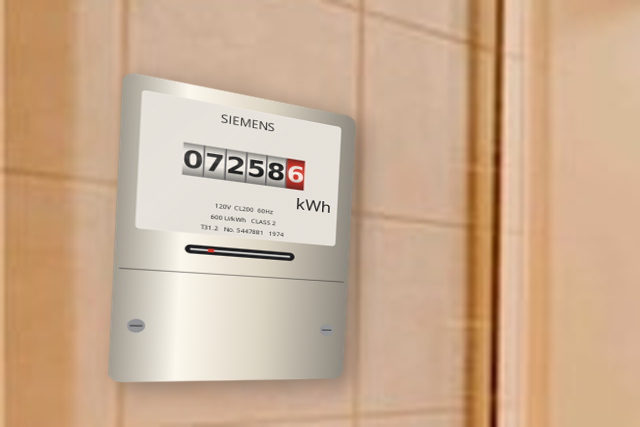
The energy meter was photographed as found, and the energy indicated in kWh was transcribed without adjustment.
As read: 7258.6 kWh
